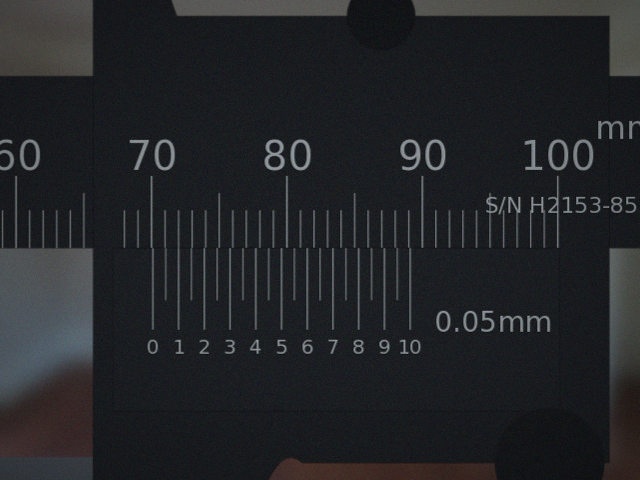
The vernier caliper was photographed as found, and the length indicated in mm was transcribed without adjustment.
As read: 70.1 mm
